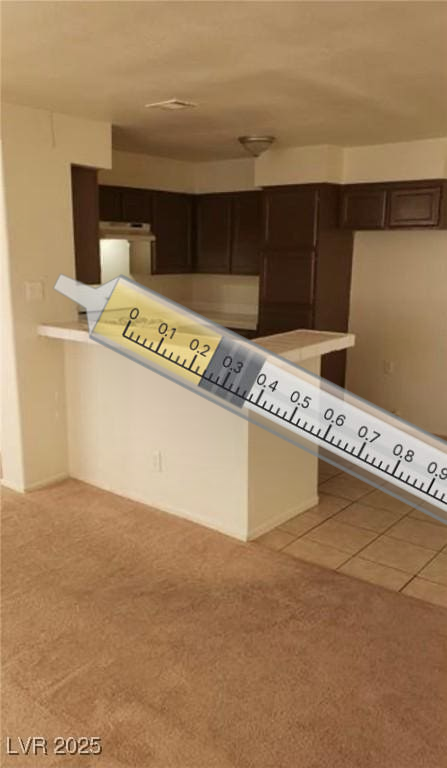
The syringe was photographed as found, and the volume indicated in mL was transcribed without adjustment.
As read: 0.24 mL
